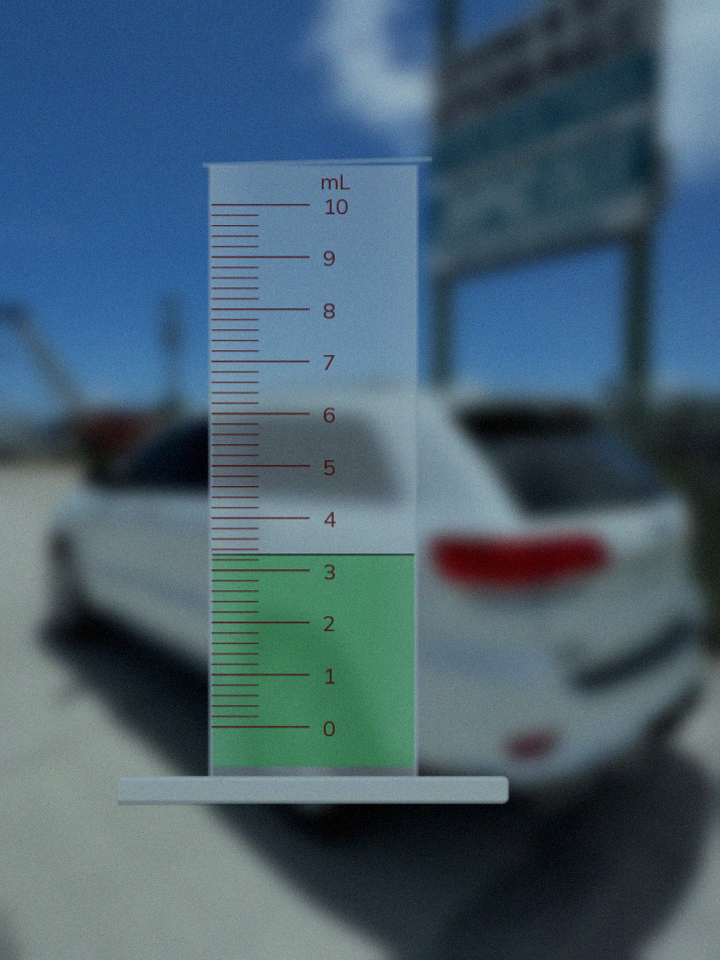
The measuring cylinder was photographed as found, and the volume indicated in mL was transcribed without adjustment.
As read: 3.3 mL
